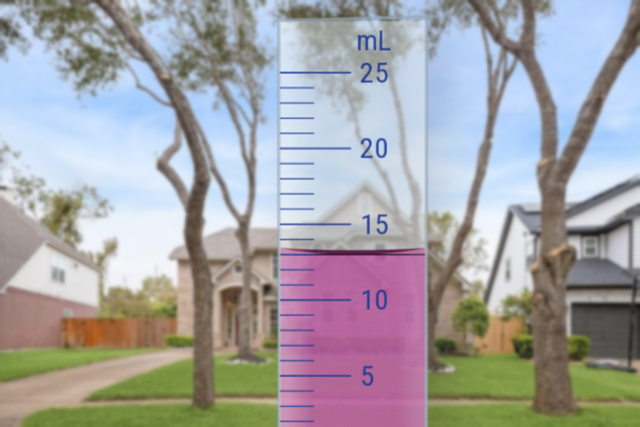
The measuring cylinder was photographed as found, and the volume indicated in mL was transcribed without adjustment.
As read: 13 mL
